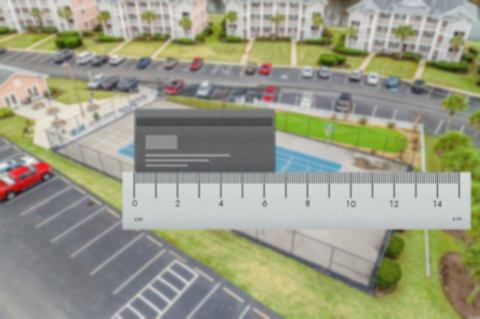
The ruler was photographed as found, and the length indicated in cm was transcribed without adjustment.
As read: 6.5 cm
